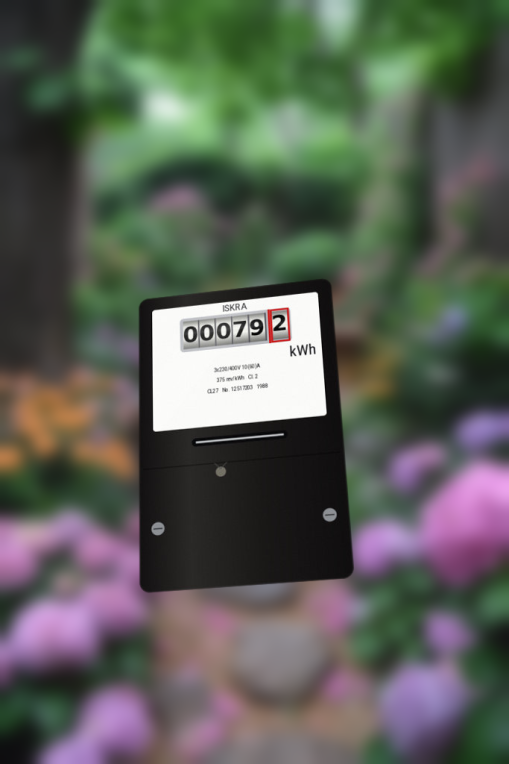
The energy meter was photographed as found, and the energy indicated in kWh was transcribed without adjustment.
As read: 79.2 kWh
